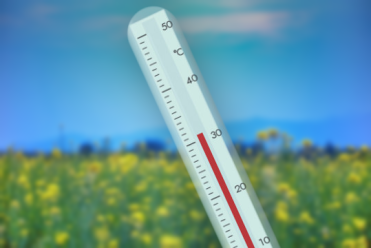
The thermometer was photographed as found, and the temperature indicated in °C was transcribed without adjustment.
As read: 31 °C
